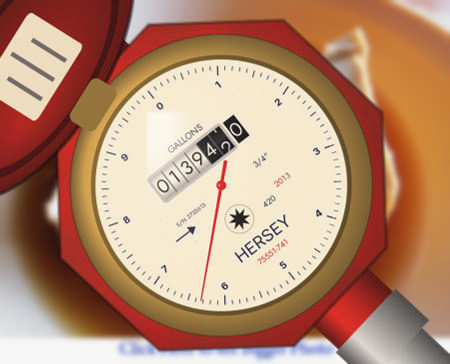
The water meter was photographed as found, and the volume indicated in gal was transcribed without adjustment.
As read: 139416.3 gal
